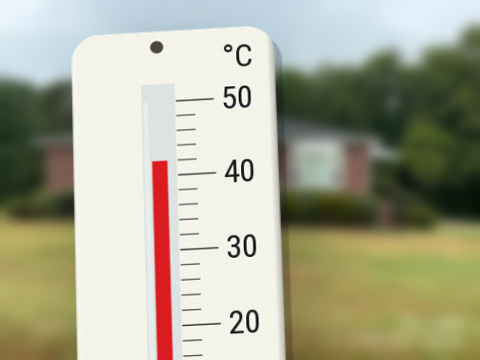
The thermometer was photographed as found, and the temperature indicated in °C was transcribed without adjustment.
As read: 42 °C
